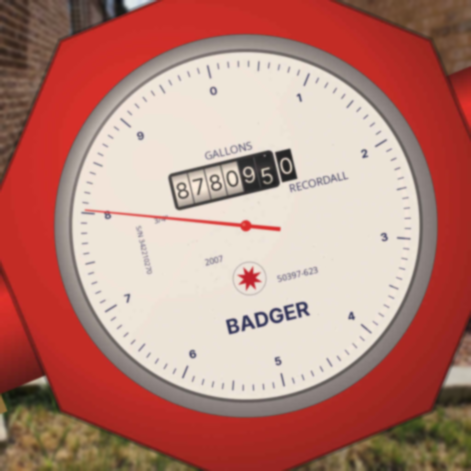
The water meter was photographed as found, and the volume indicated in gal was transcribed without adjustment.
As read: 8780948.0 gal
